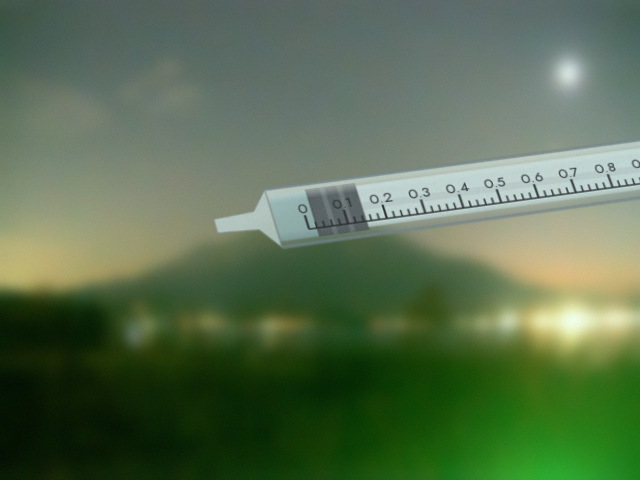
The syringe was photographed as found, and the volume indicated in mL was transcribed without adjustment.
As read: 0.02 mL
